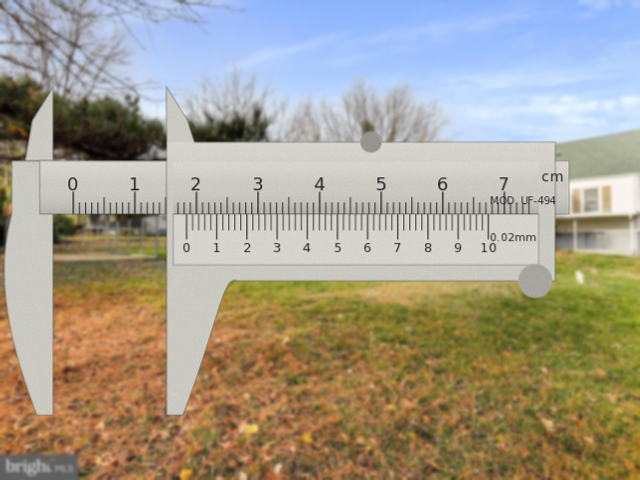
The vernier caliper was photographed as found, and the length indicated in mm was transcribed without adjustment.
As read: 18.4 mm
